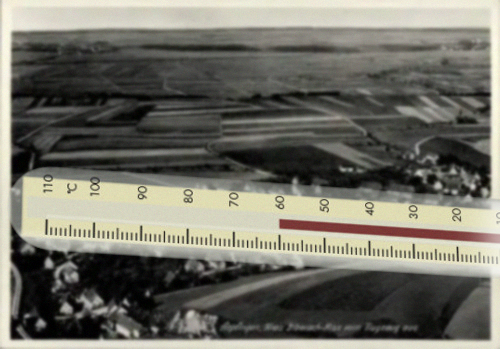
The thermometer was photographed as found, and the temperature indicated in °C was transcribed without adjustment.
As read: 60 °C
